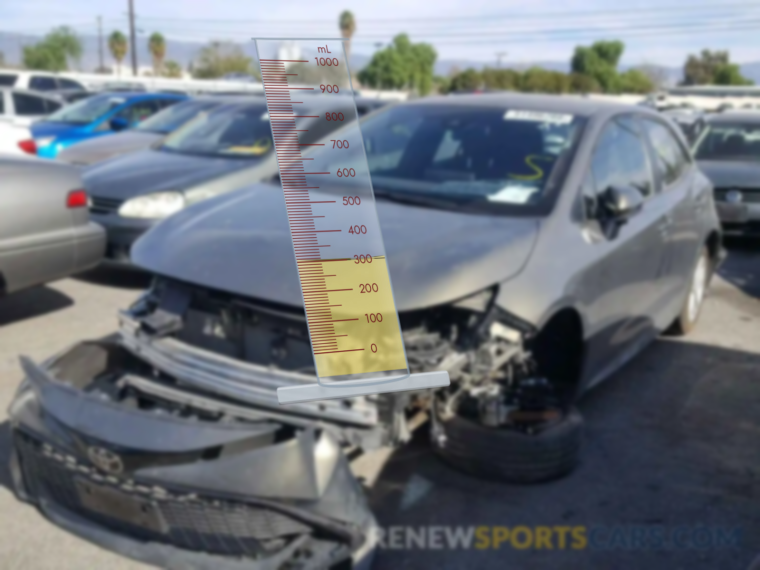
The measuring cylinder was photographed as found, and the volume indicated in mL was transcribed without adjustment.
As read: 300 mL
